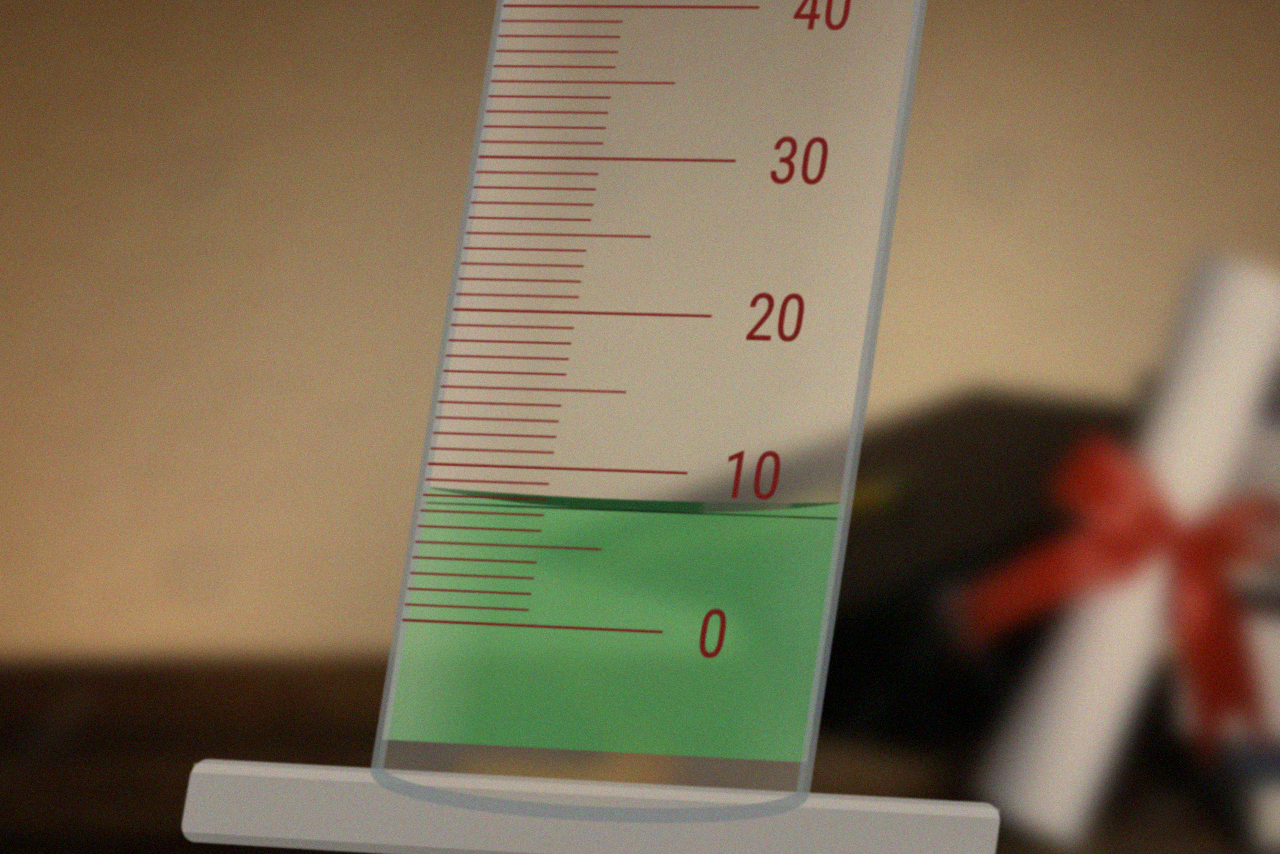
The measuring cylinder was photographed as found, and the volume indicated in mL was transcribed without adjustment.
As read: 7.5 mL
